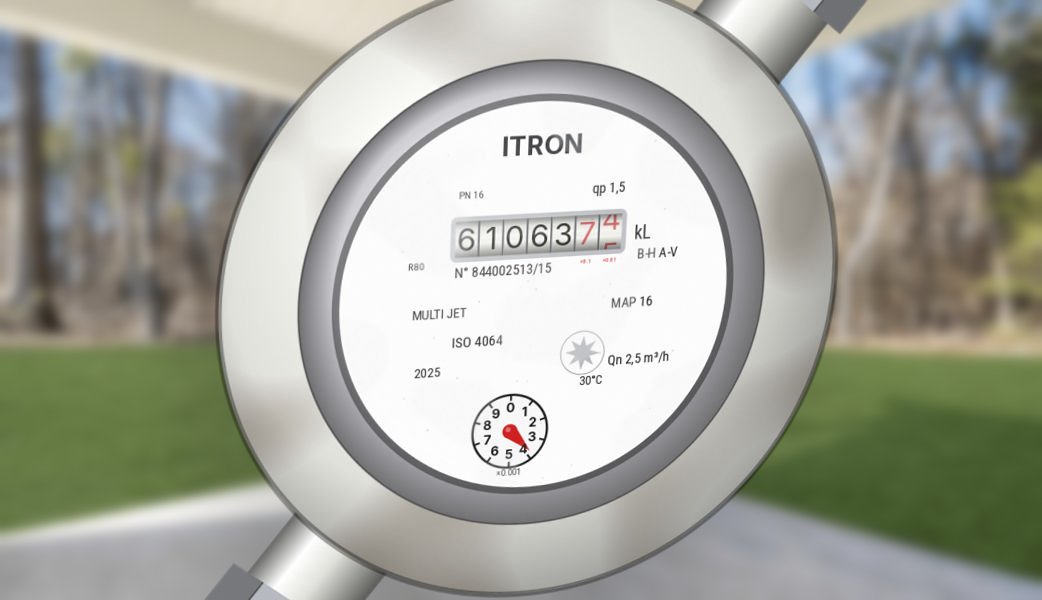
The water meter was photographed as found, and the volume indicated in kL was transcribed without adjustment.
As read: 61063.743 kL
